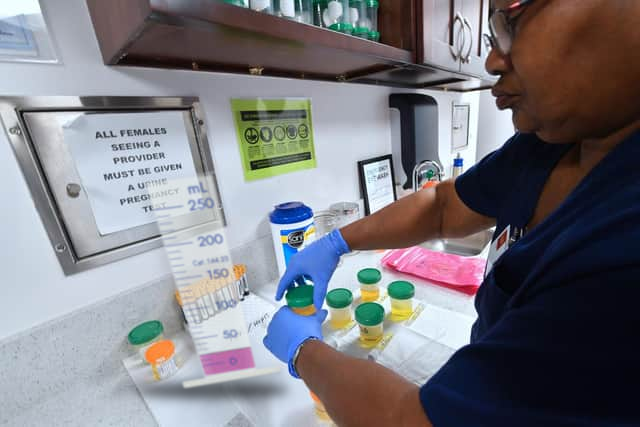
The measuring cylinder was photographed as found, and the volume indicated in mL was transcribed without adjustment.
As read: 20 mL
